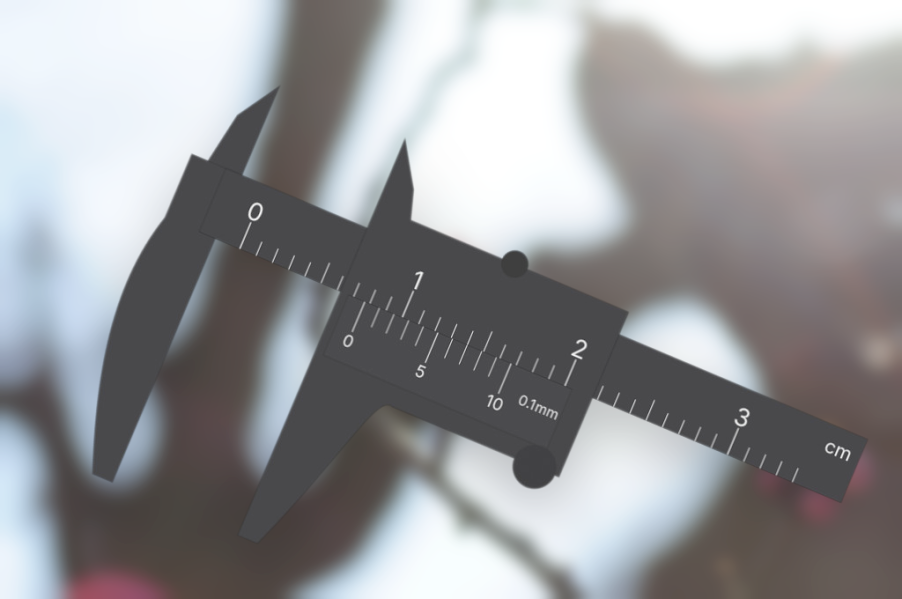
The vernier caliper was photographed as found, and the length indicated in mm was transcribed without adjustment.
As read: 7.7 mm
